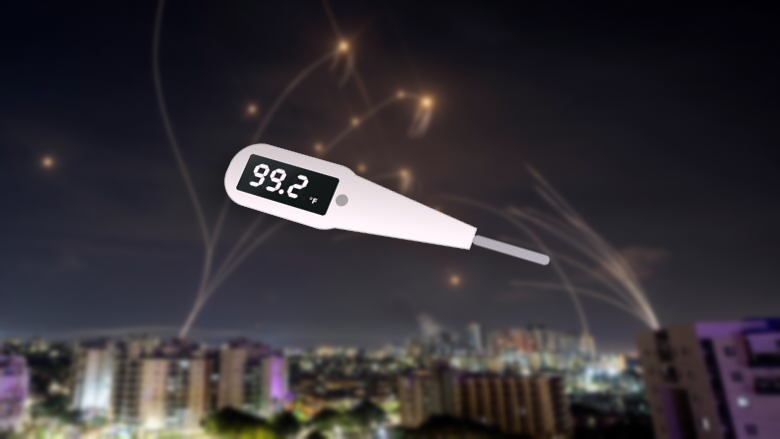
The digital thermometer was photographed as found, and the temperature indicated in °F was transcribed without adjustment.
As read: 99.2 °F
